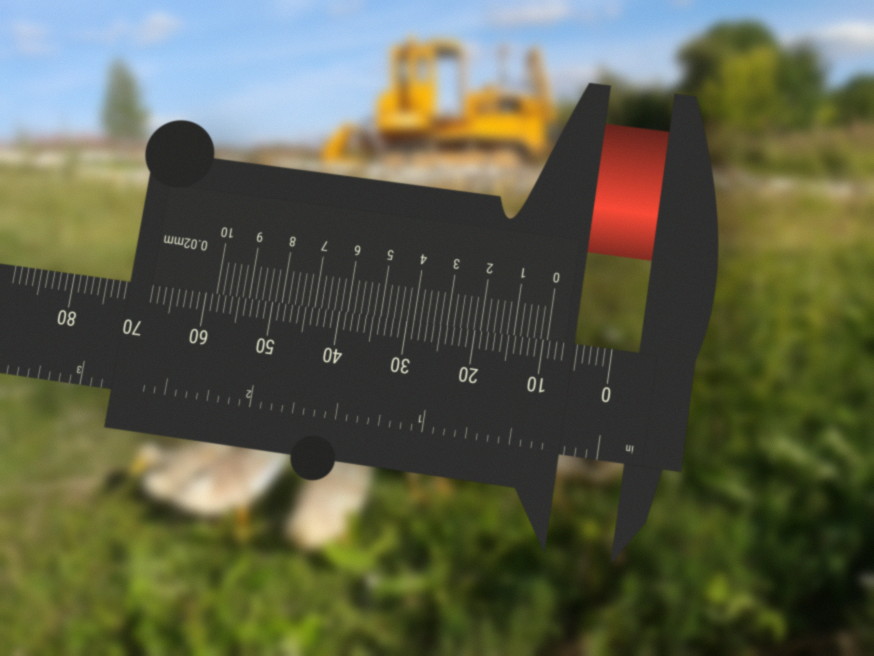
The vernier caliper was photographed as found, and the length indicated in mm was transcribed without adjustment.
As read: 9.4 mm
